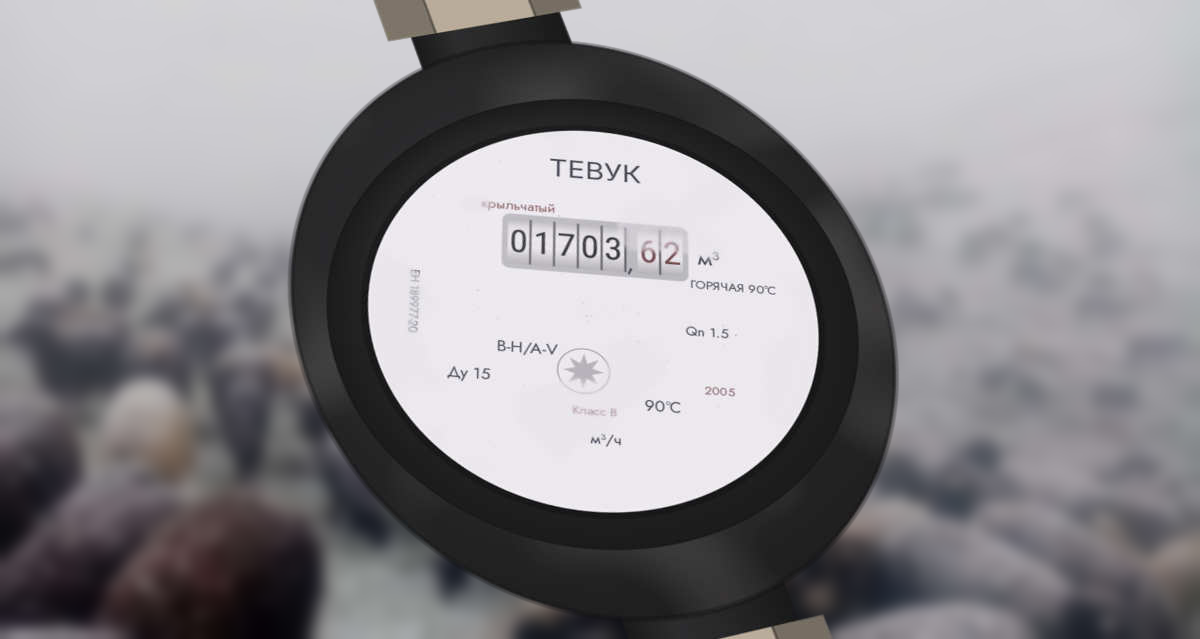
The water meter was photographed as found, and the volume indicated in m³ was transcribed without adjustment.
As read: 1703.62 m³
